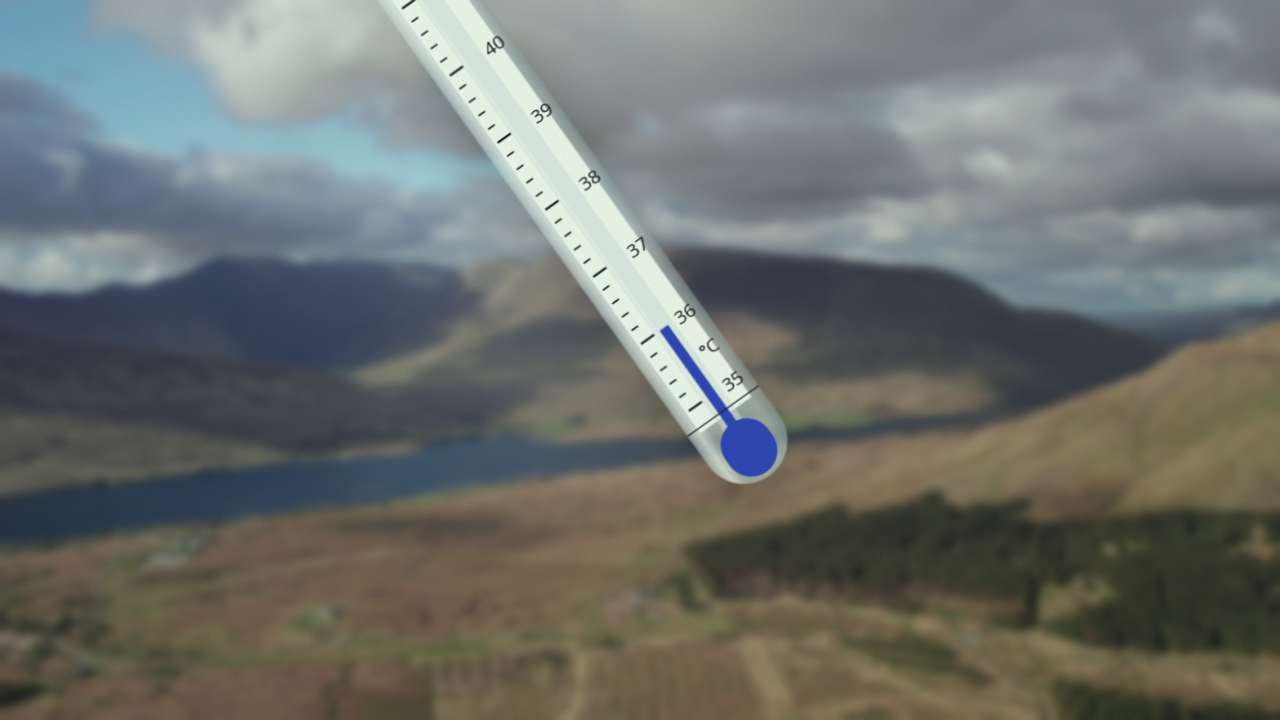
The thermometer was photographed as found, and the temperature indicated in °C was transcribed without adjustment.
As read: 36 °C
